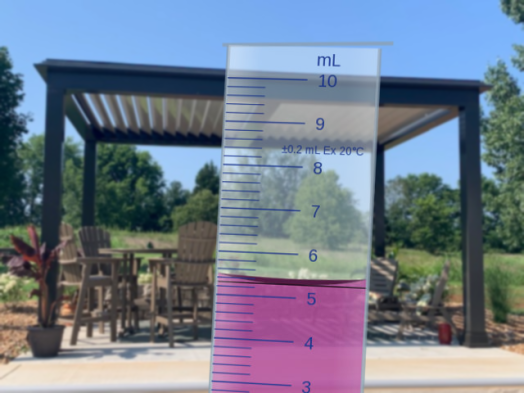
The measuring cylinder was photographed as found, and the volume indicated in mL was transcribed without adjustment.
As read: 5.3 mL
